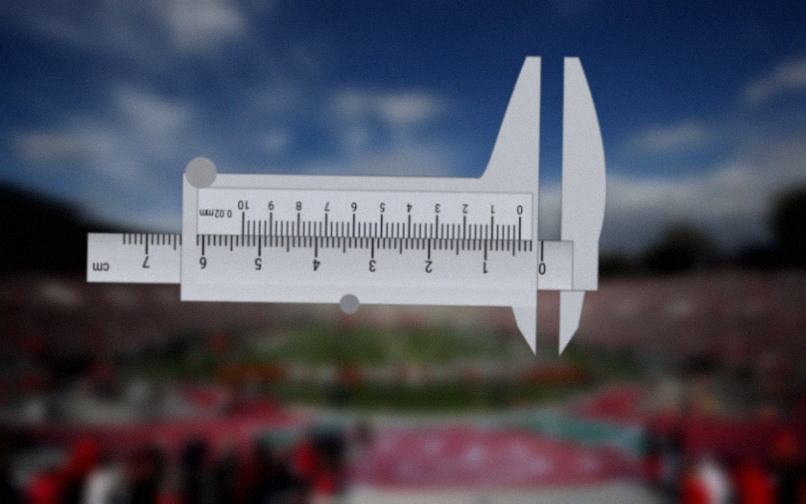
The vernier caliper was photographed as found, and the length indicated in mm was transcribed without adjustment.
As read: 4.0 mm
